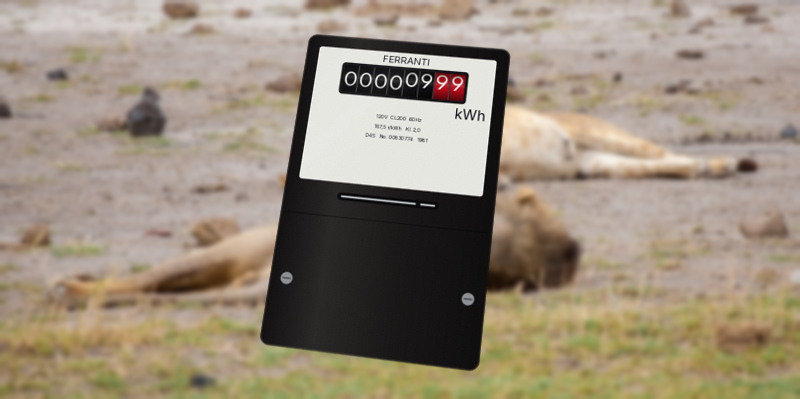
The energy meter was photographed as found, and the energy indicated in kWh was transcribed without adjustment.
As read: 9.99 kWh
